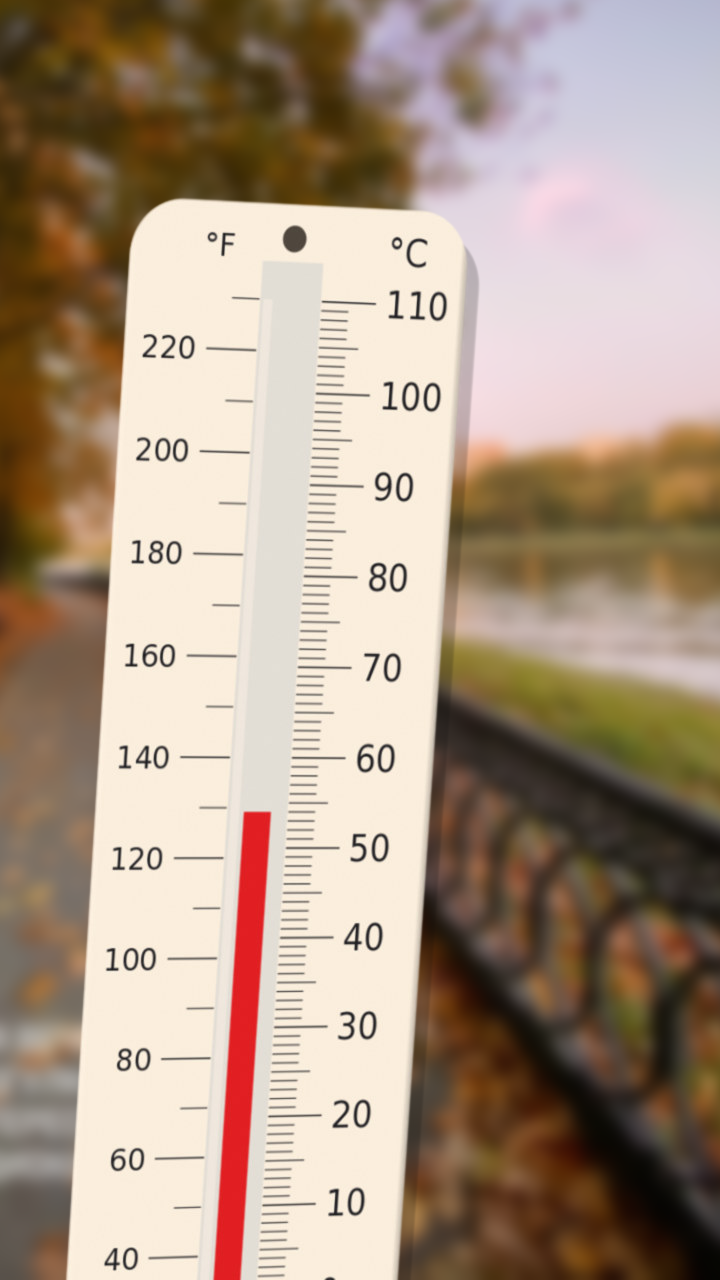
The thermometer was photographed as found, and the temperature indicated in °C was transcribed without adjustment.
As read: 54 °C
